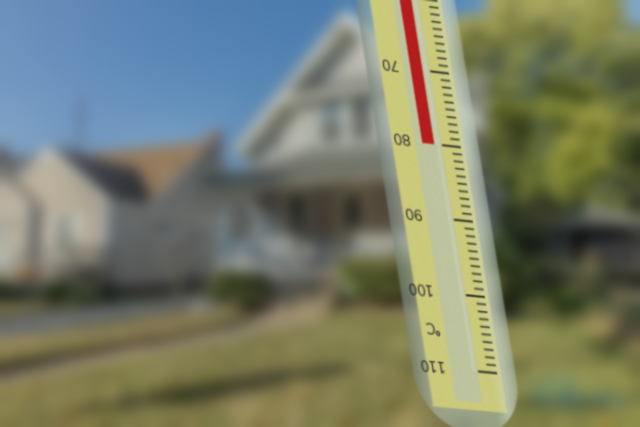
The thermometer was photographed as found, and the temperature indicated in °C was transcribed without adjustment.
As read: 80 °C
